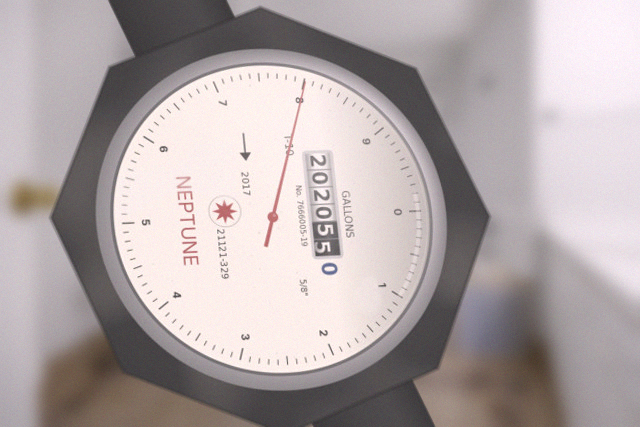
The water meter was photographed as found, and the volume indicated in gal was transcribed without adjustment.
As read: 2020548.0 gal
